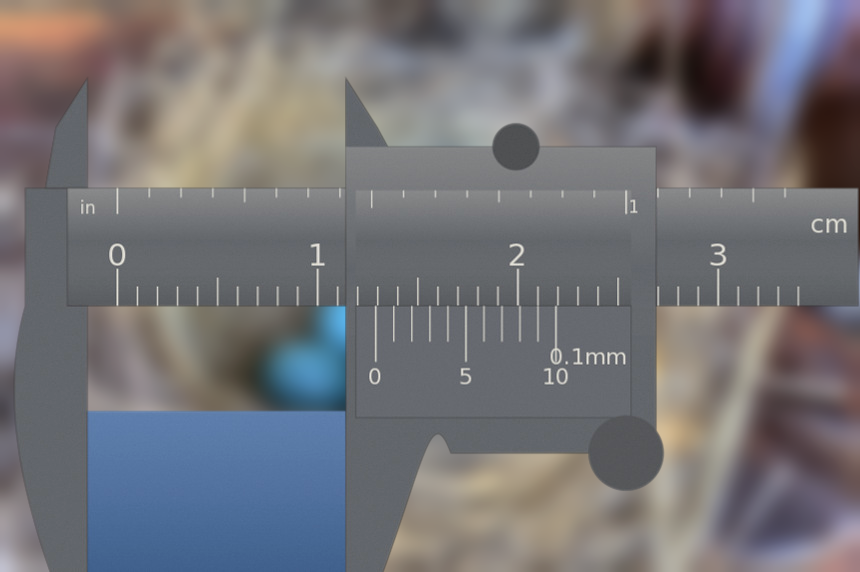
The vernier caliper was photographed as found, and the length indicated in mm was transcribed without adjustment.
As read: 12.9 mm
